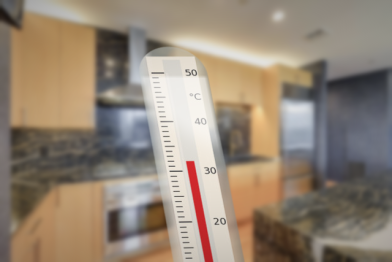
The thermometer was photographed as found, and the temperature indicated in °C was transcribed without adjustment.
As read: 32 °C
